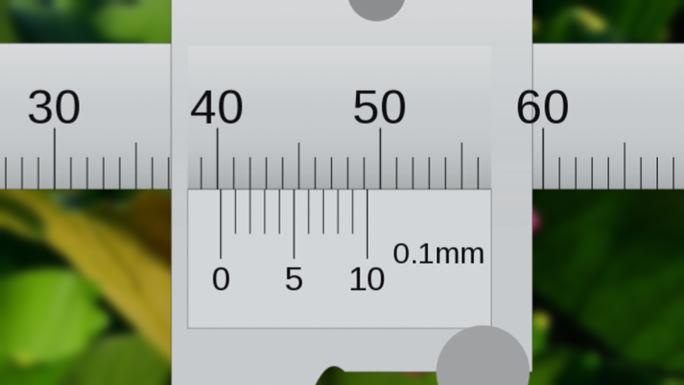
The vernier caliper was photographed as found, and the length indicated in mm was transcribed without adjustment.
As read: 40.2 mm
